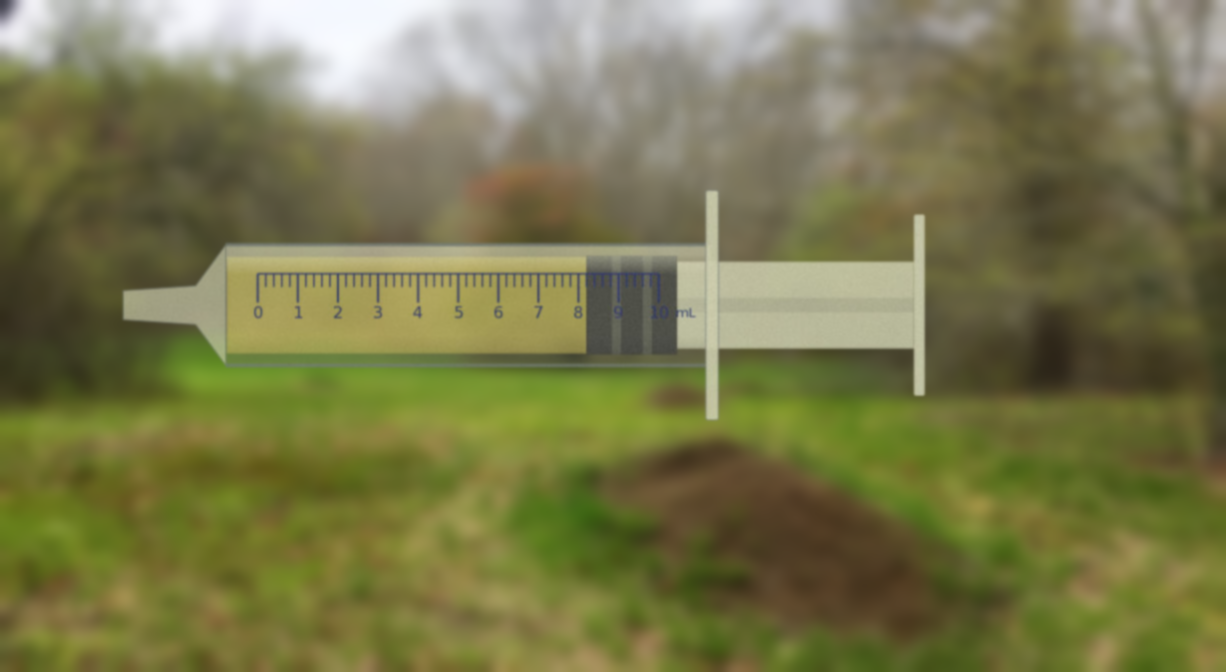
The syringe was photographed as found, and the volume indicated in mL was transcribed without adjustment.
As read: 8.2 mL
